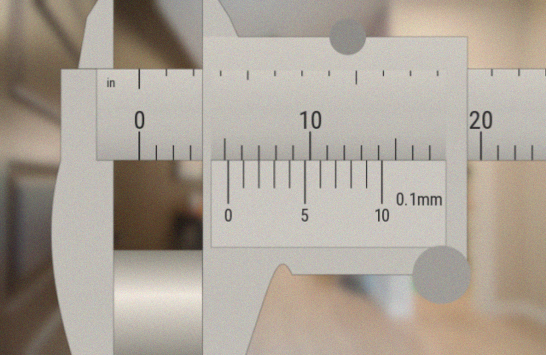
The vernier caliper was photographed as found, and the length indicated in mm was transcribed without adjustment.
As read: 5.2 mm
